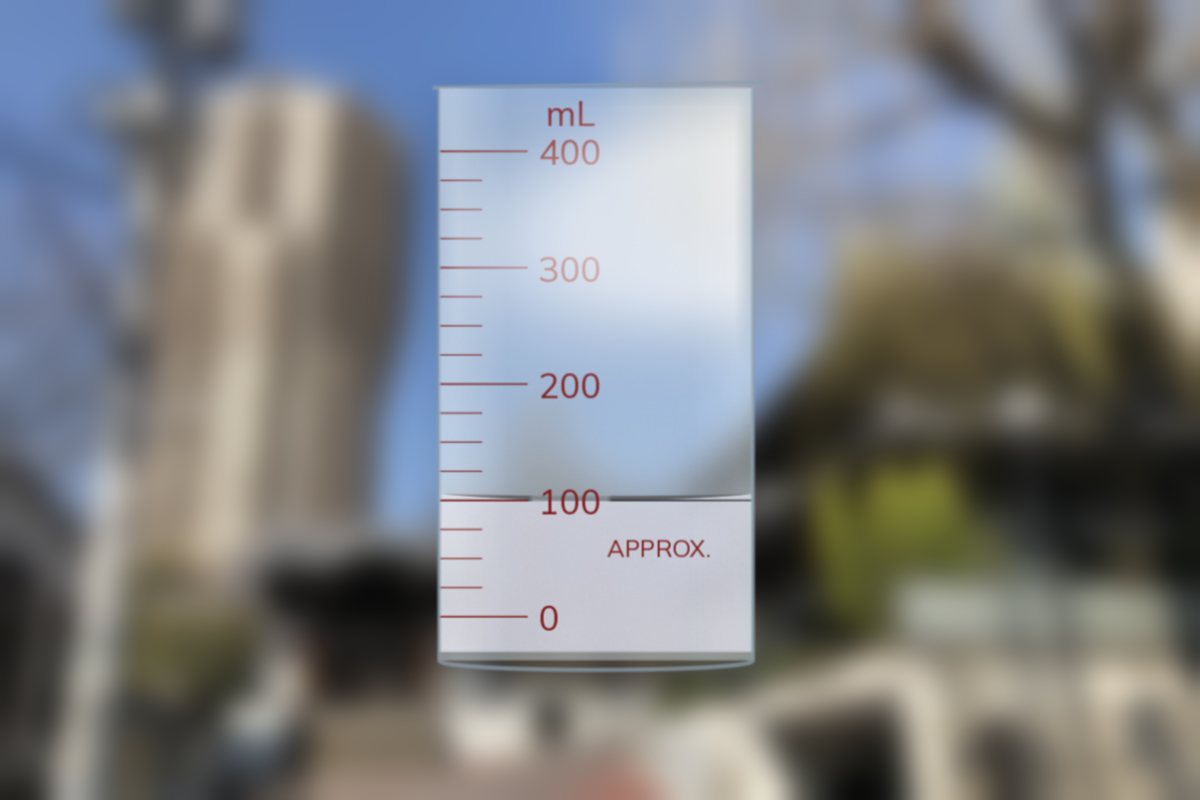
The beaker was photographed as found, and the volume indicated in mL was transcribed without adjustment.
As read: 100 mL
